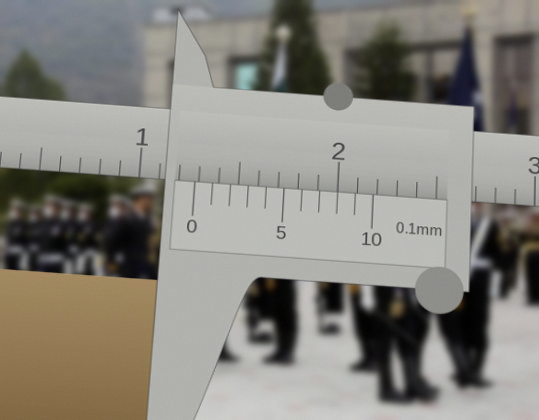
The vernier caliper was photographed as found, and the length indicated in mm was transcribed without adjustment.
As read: 12.8 mm
